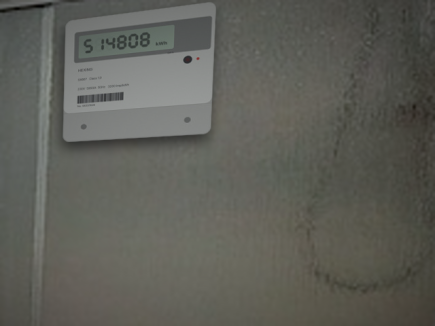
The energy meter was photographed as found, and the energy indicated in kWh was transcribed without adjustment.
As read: 514808 kWh
